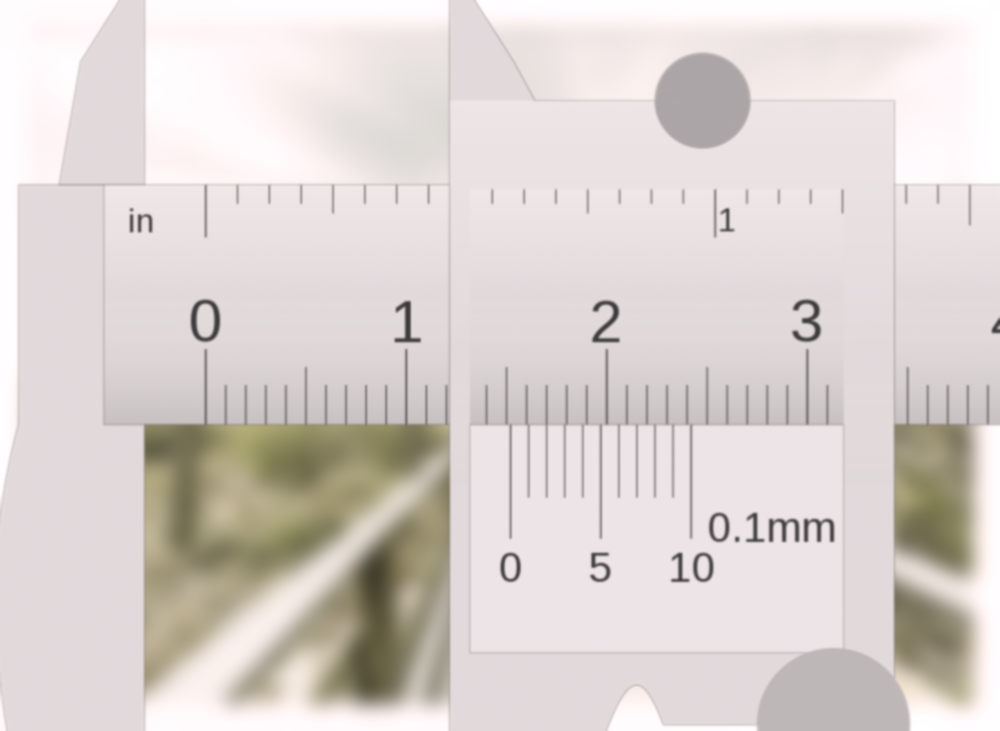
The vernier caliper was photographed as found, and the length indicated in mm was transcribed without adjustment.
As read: 15.2 mm
